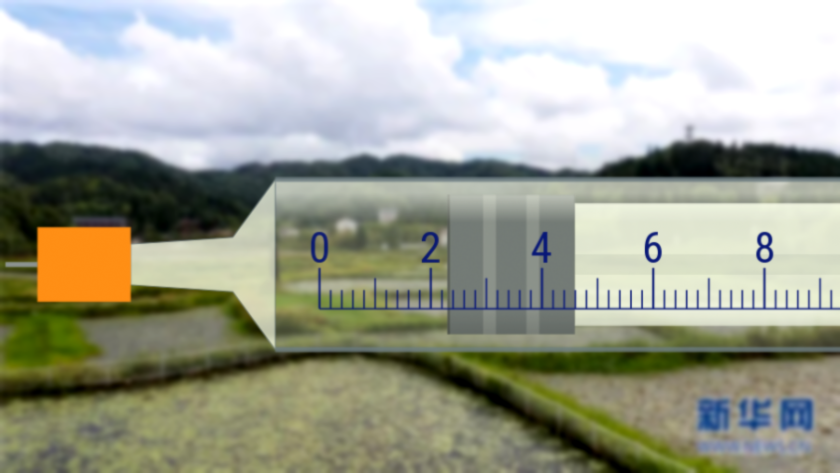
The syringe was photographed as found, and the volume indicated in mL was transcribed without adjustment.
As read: 2.3 mL
